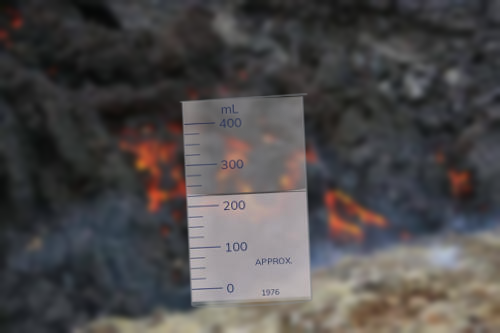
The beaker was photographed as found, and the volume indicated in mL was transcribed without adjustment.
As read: 225 mL
